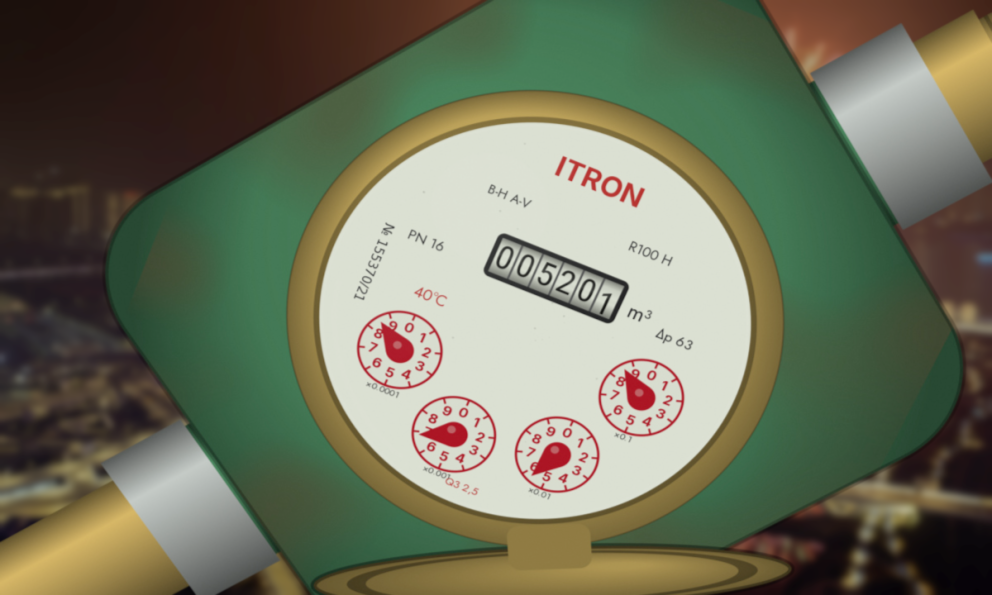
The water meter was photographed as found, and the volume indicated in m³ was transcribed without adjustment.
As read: 5200.8568 m³
